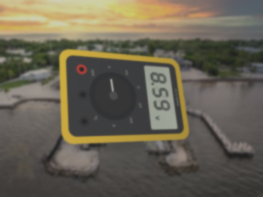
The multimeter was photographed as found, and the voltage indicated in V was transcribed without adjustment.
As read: 8.59 V
